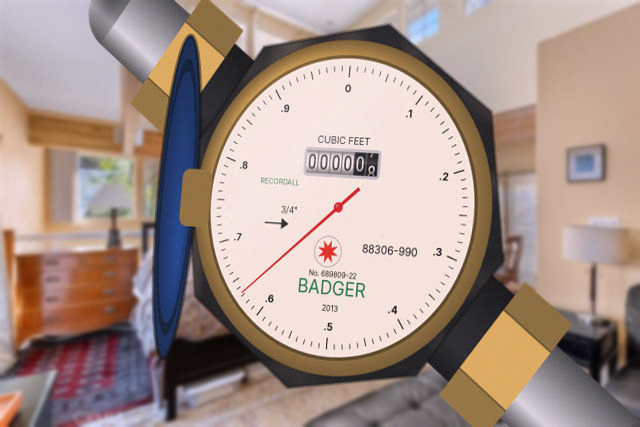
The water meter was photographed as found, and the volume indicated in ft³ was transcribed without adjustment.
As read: 7.63 ft³
